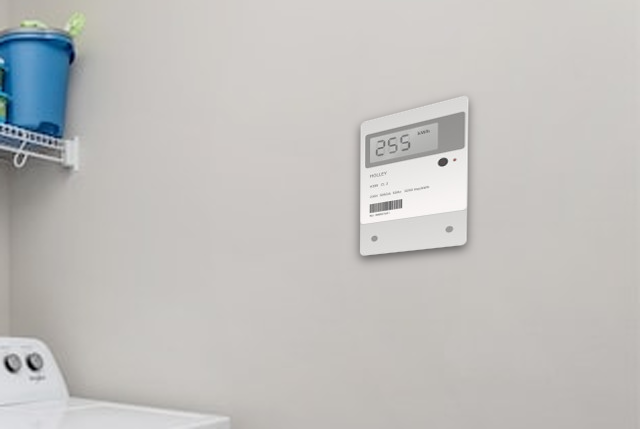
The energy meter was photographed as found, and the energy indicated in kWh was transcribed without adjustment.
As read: 255 kWh
